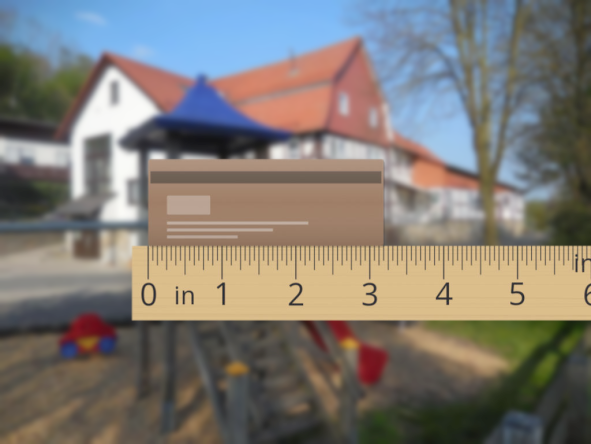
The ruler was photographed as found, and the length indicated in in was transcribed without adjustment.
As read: 3.1875 in
